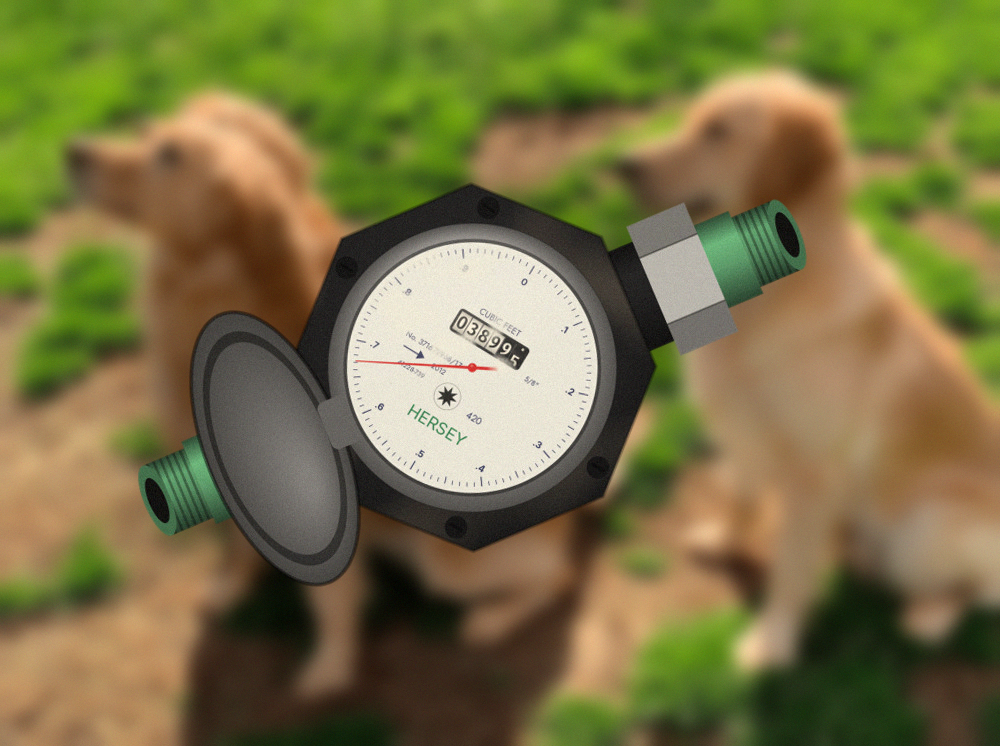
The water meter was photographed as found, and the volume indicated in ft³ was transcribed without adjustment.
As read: 38994.67 ft³
